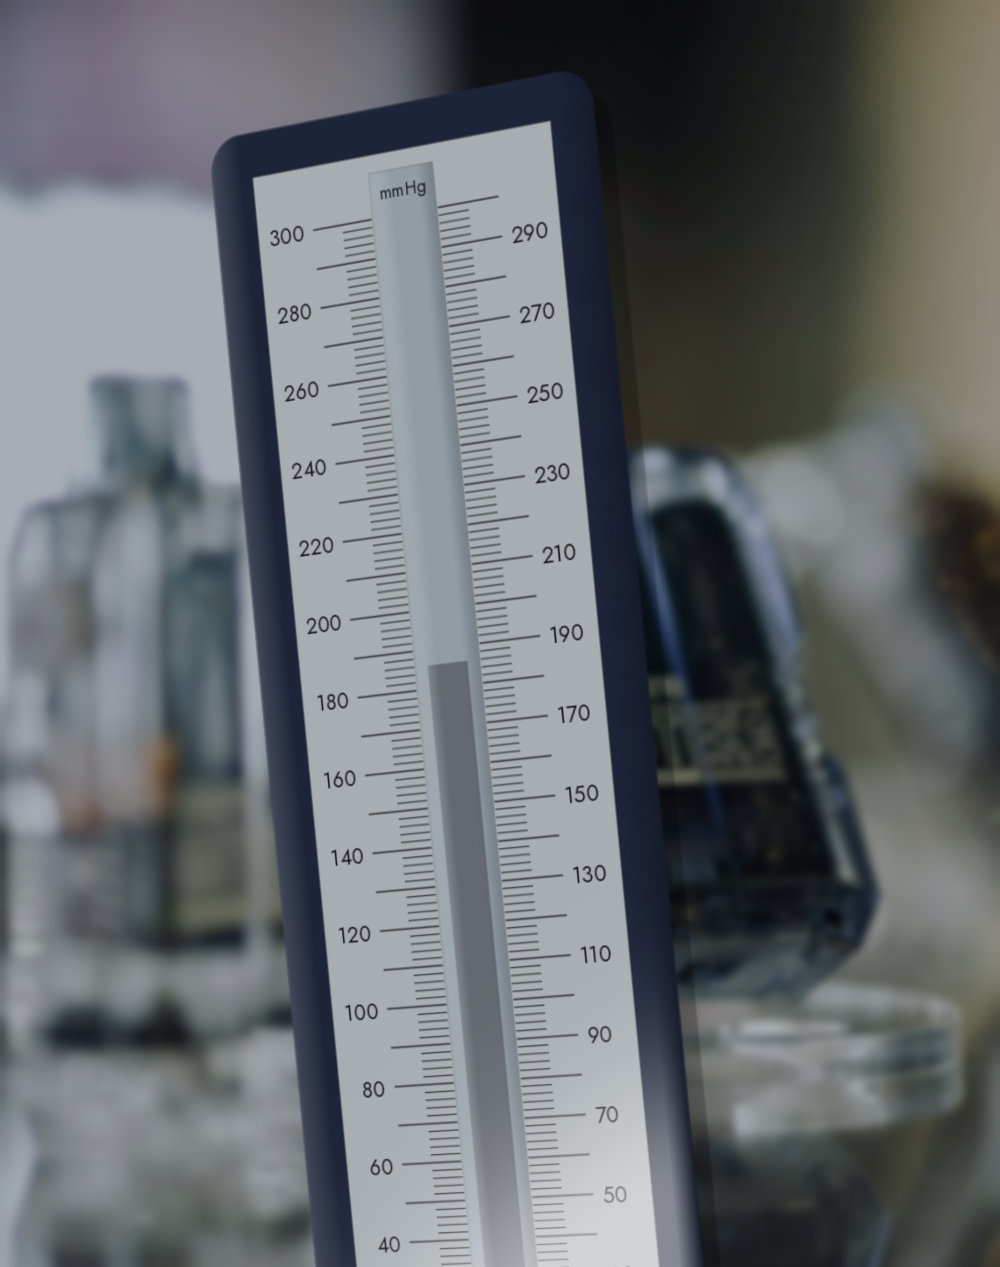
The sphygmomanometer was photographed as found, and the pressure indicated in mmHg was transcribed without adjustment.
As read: 186 mmHg
